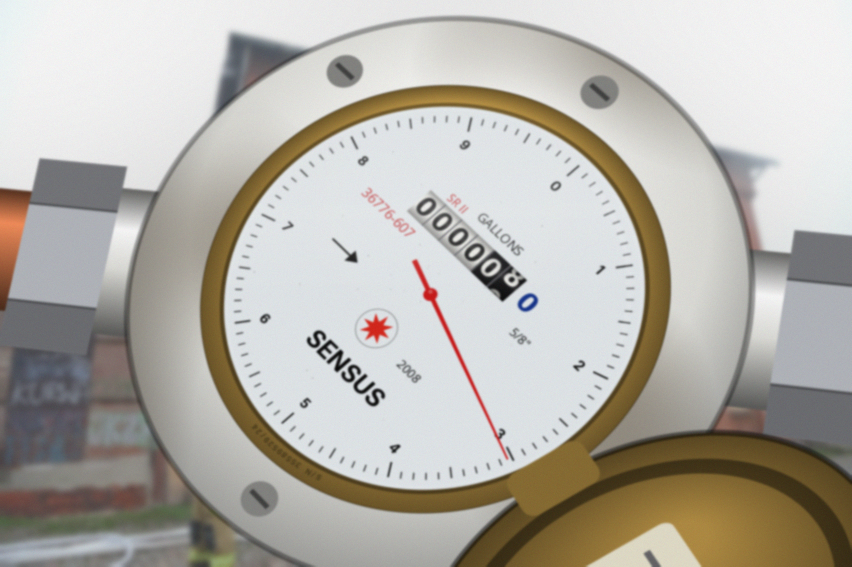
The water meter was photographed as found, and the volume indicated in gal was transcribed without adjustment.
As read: 83.0 gal
